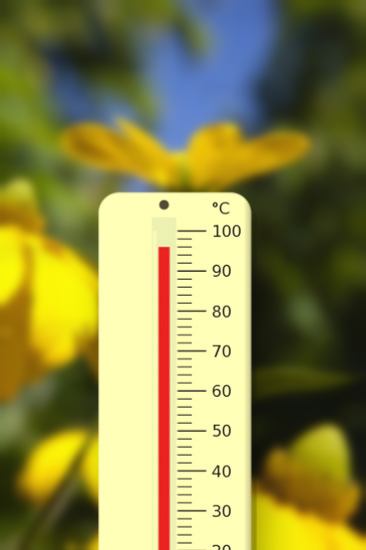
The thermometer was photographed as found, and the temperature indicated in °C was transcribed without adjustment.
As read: 96 °C
